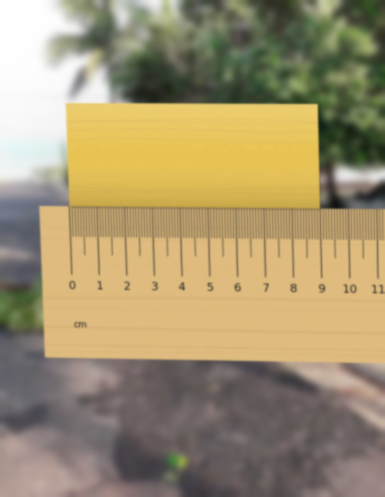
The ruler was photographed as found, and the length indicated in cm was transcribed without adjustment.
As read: 9 cm
